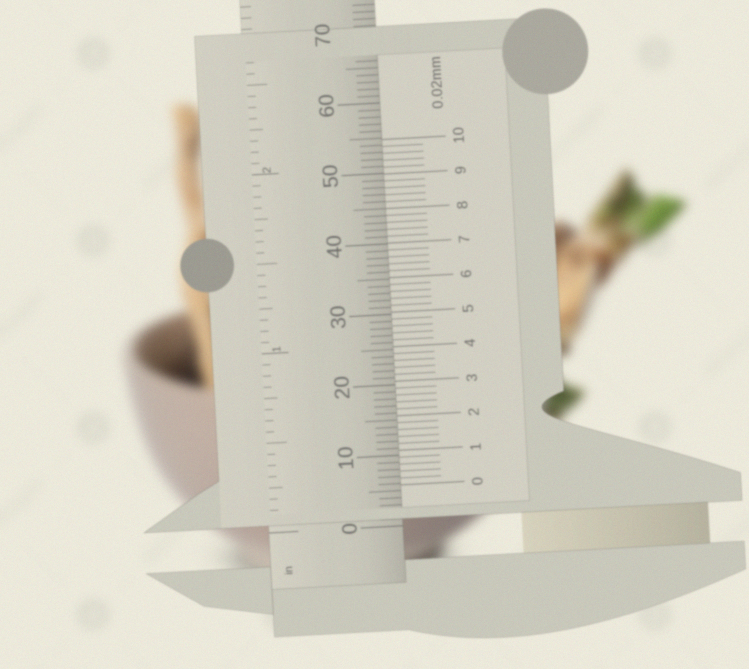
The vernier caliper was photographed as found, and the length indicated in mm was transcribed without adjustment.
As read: 5.8 mm
